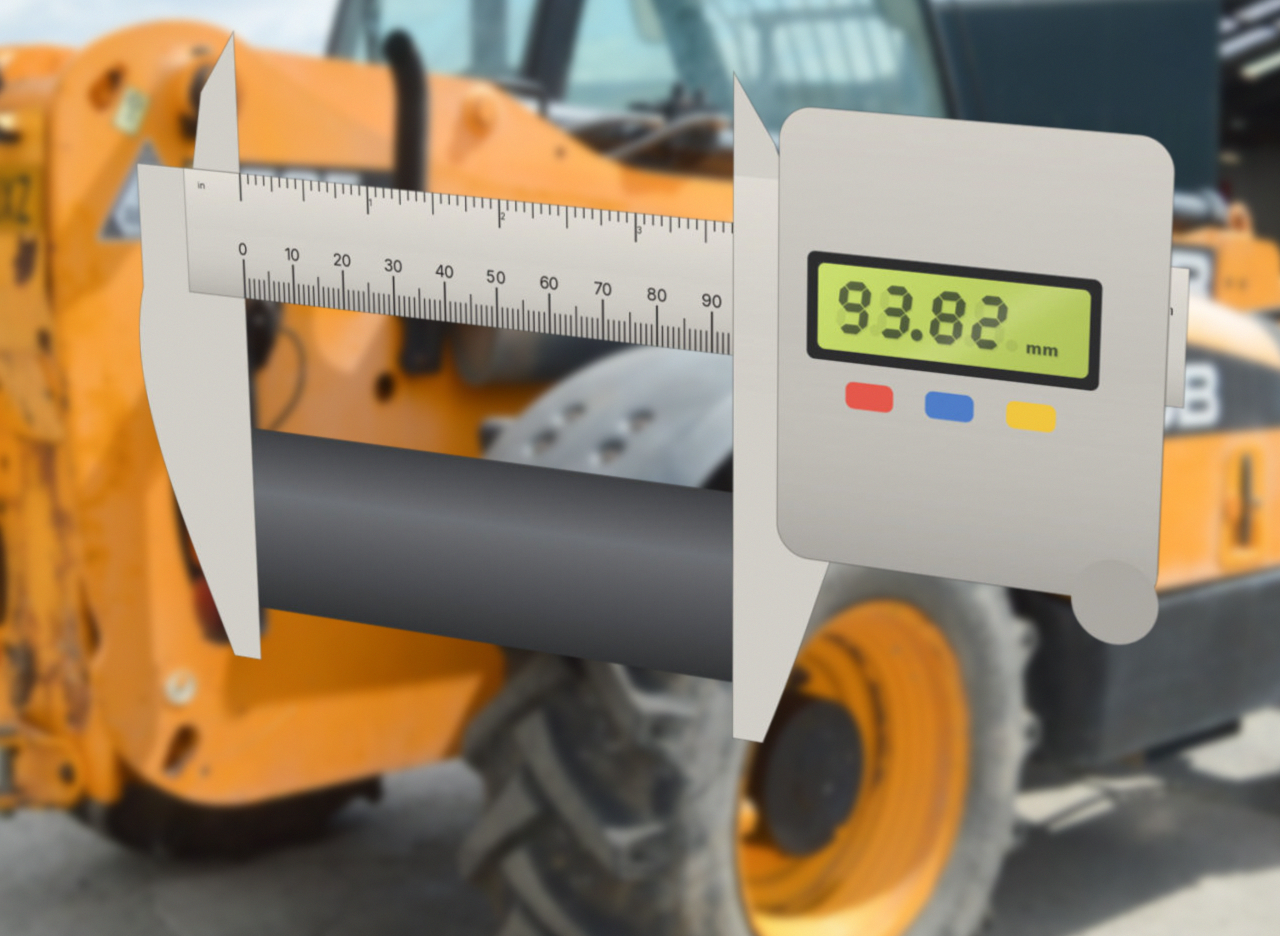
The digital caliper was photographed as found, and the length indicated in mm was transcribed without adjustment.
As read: 93.82 mm
